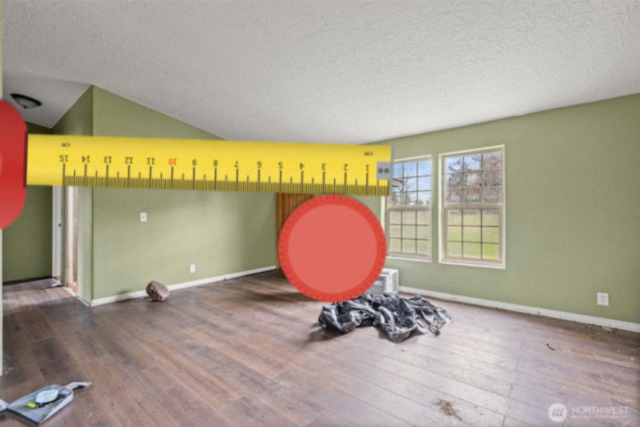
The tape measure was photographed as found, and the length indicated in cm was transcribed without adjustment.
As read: 5 cm
